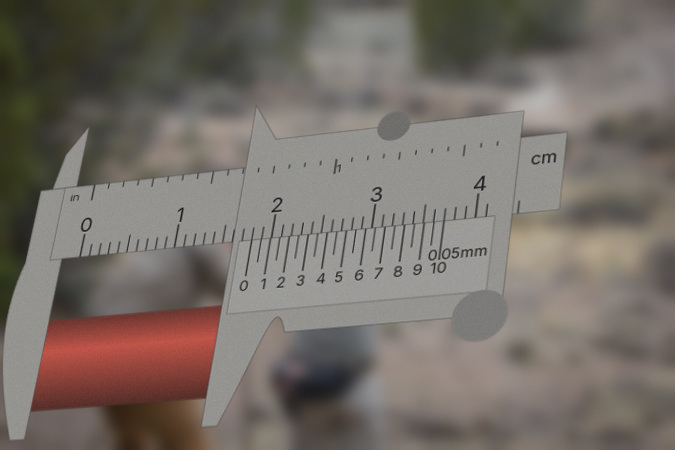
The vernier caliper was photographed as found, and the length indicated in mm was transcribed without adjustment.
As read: 18.0 mm
